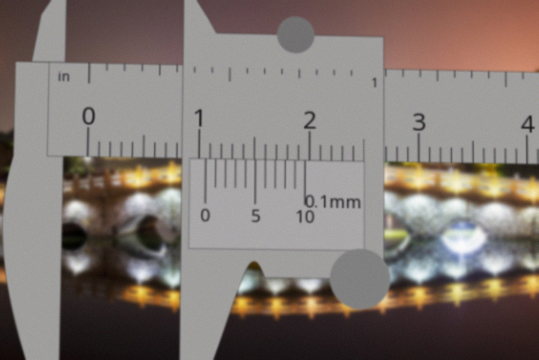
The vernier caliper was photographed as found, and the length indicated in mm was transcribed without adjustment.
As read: 10.6 mm
